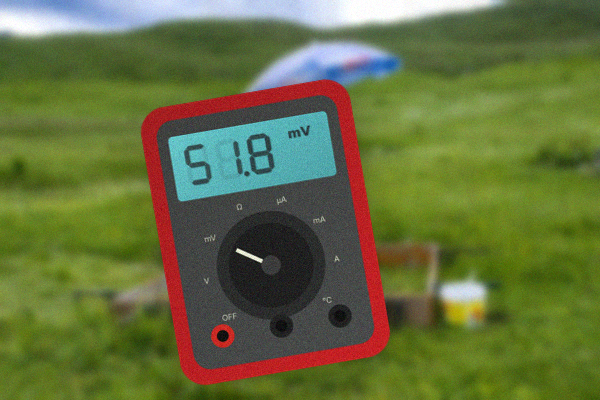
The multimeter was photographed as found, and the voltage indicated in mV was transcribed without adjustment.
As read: 51.8 mV
